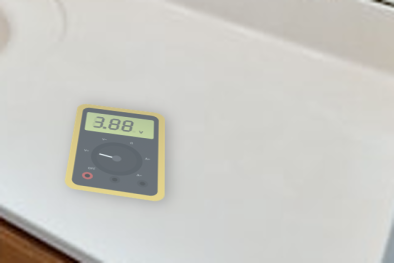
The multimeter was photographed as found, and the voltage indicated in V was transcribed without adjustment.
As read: 3.88 V
